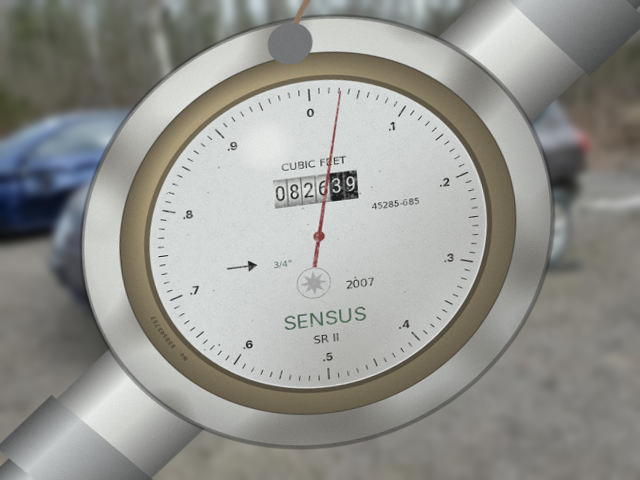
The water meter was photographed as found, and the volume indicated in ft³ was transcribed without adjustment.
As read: 82639.03 ft³
